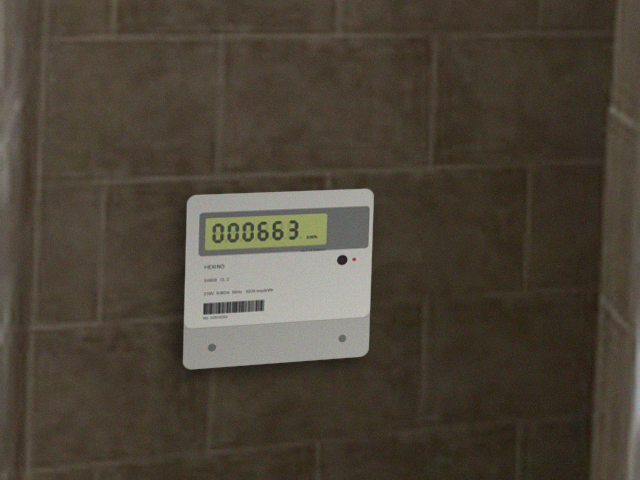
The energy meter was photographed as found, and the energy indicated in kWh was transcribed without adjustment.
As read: 663 kWh
